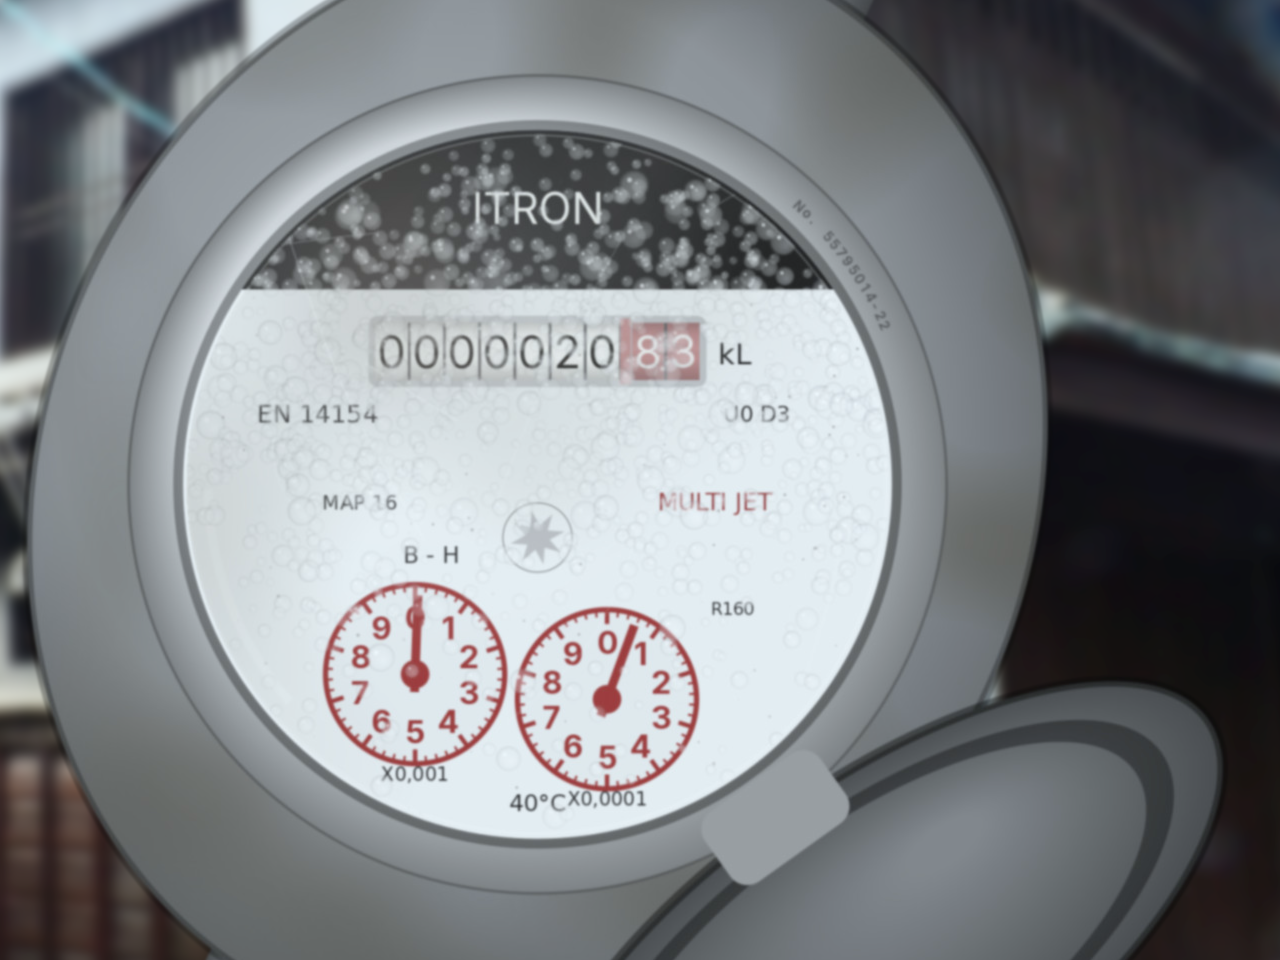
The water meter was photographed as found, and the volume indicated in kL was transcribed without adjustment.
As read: 20.8300 kL
